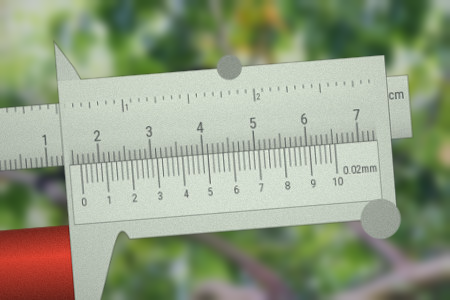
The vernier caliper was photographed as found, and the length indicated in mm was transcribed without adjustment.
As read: 16.5 mm
